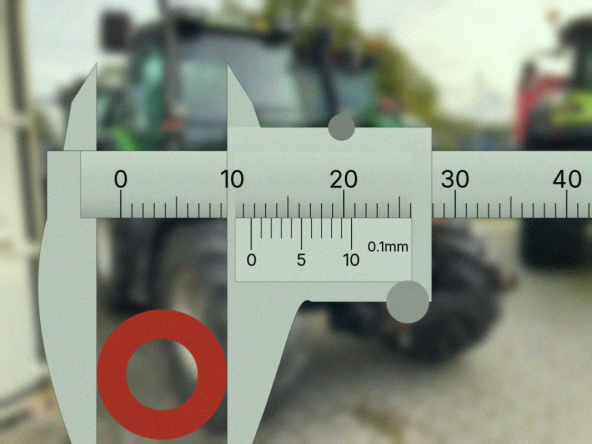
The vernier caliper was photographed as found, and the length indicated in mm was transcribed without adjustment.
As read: 11.7 mm
